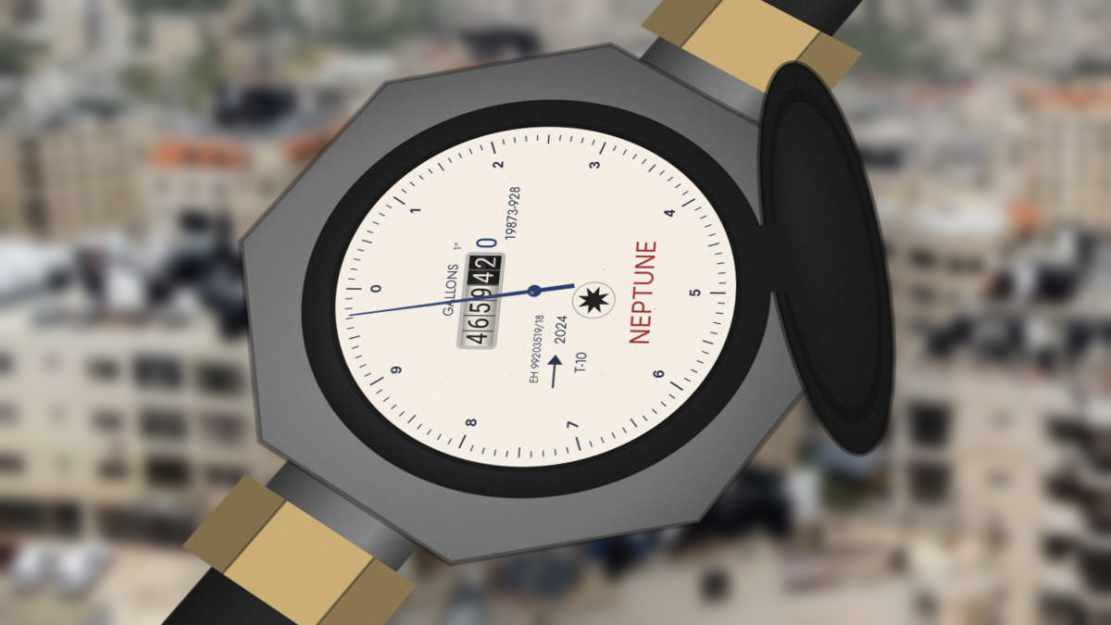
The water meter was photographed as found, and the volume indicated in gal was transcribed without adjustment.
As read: 4659419.7 gal
